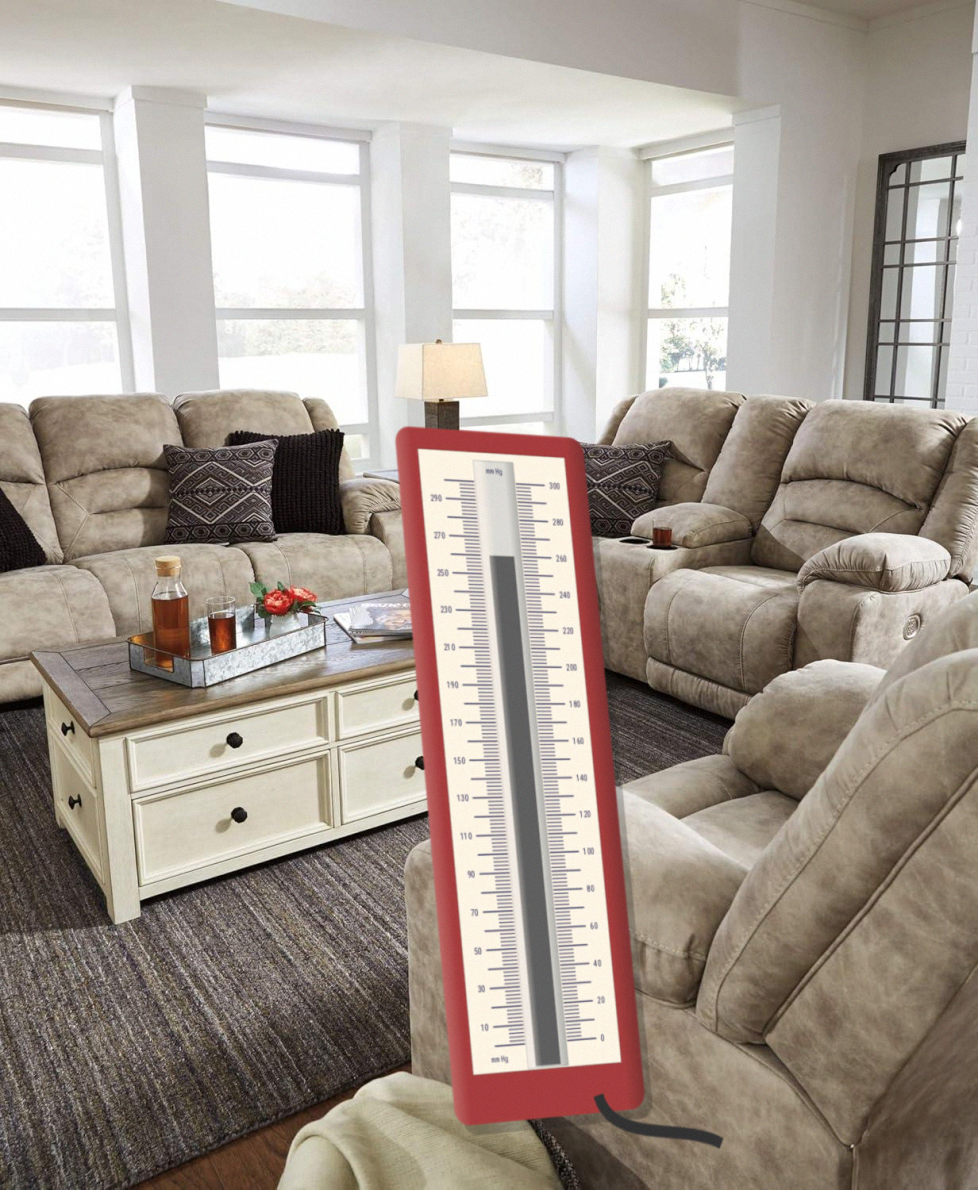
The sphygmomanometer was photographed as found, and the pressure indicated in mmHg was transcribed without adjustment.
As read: 260 mmHg
